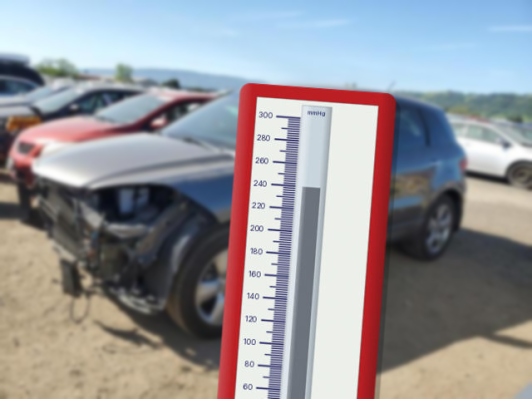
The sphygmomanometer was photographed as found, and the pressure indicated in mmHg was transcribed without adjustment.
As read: 240 mmHg
